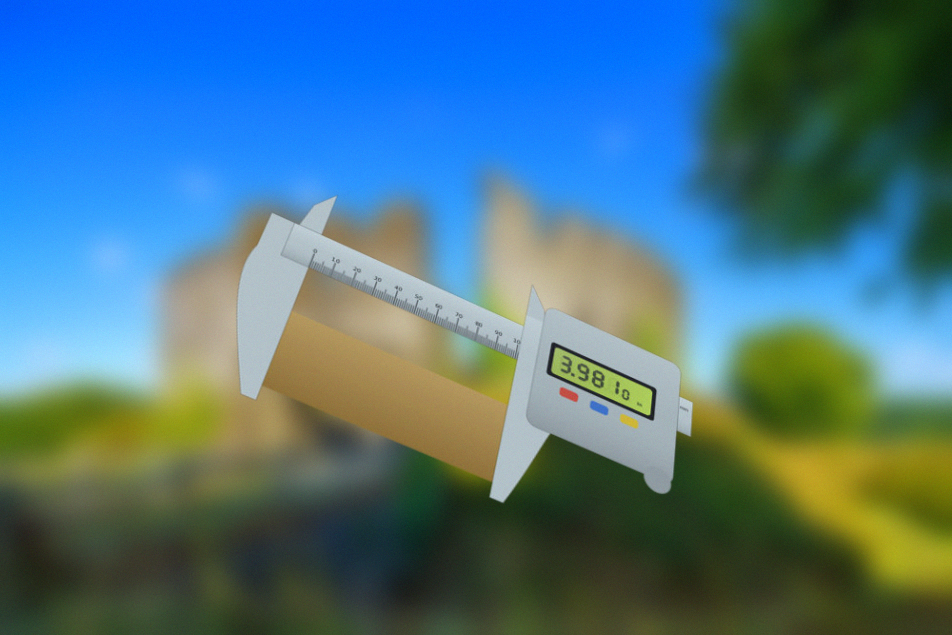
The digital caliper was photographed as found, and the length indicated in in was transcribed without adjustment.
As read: 3.9810 in
